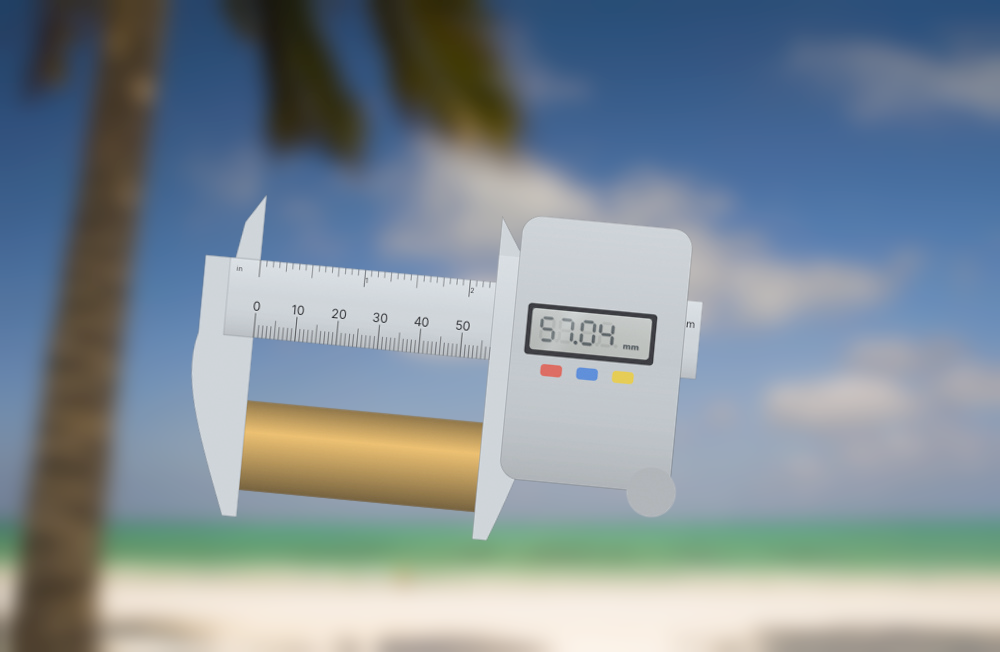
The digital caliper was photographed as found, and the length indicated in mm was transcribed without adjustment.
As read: 57.04 mm
